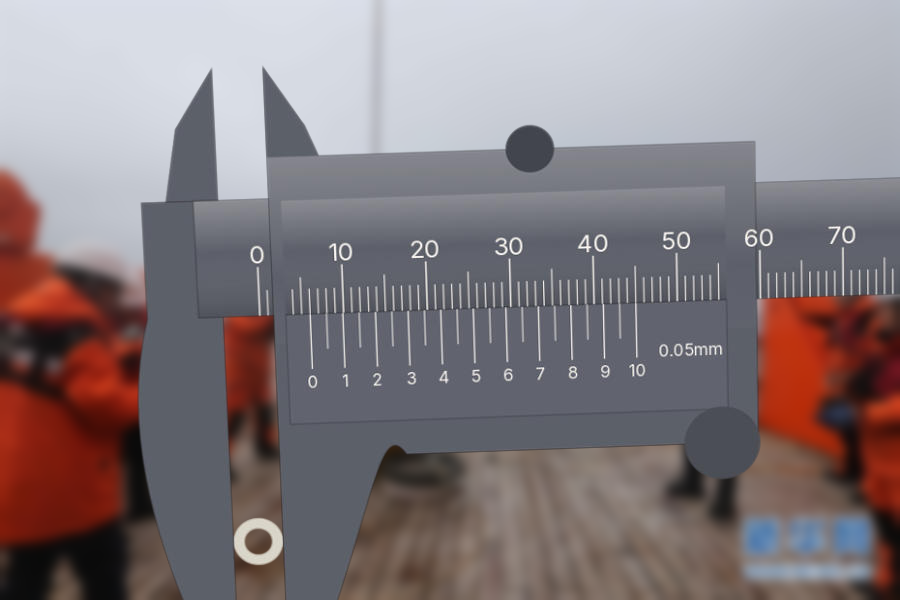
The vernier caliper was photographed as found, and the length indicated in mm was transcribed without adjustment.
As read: 6.0 mm
